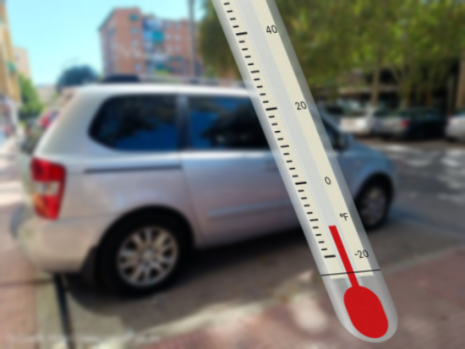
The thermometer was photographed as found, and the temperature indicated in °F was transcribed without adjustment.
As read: -12 °F
